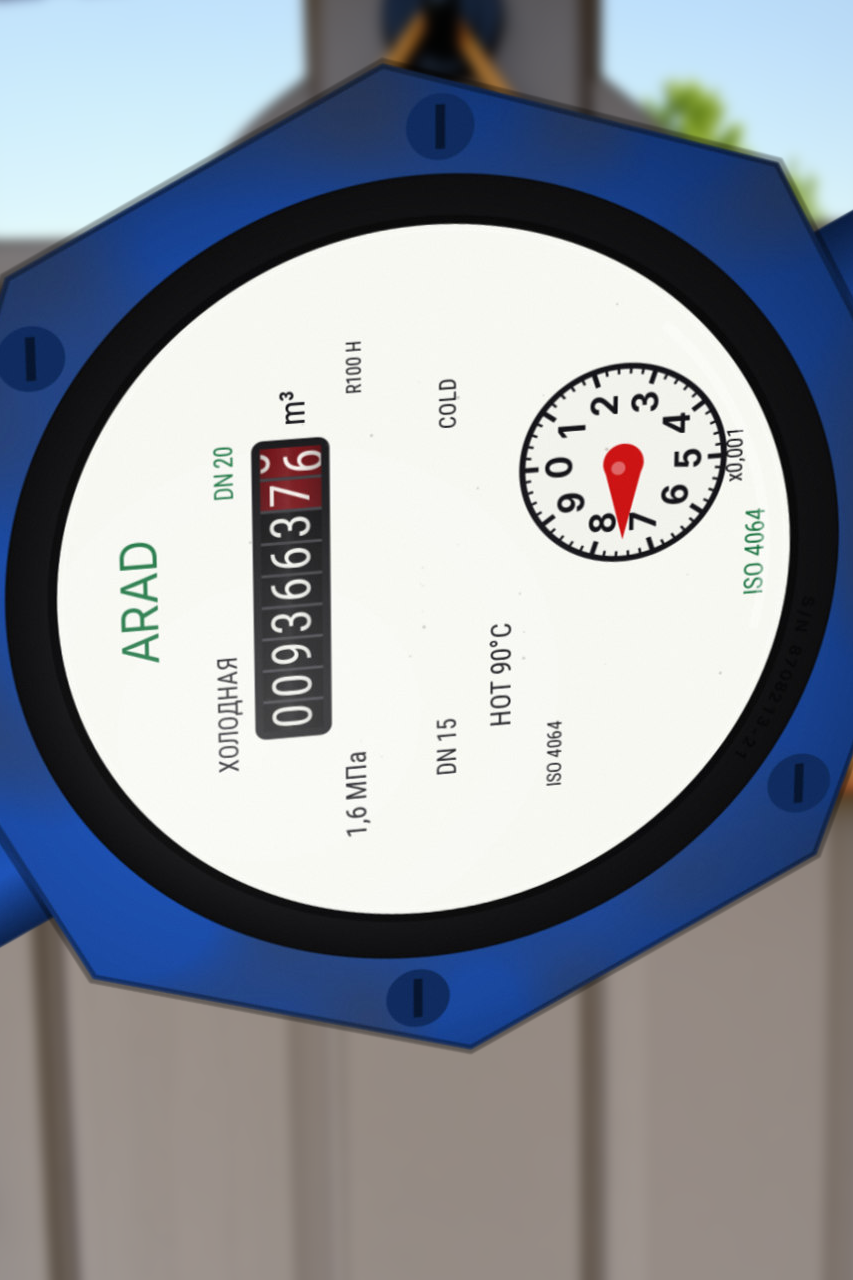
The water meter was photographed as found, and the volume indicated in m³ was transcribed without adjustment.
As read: 93663.757 m³
